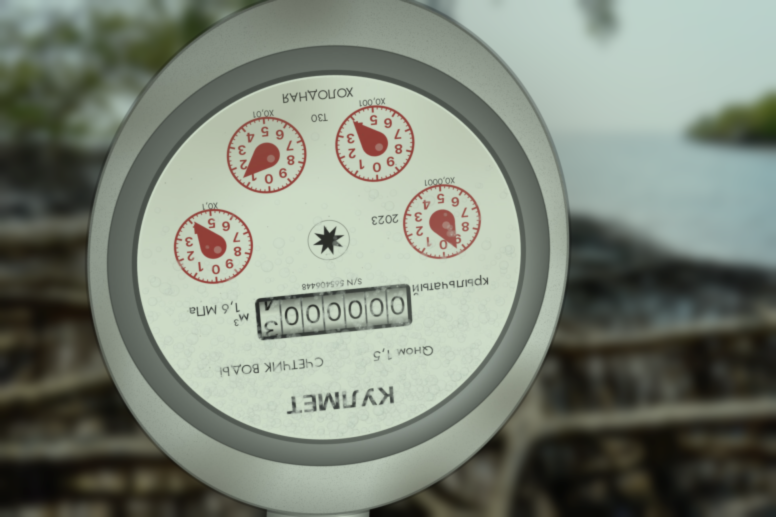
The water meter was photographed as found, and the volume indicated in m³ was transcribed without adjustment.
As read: 3.4139 m³
